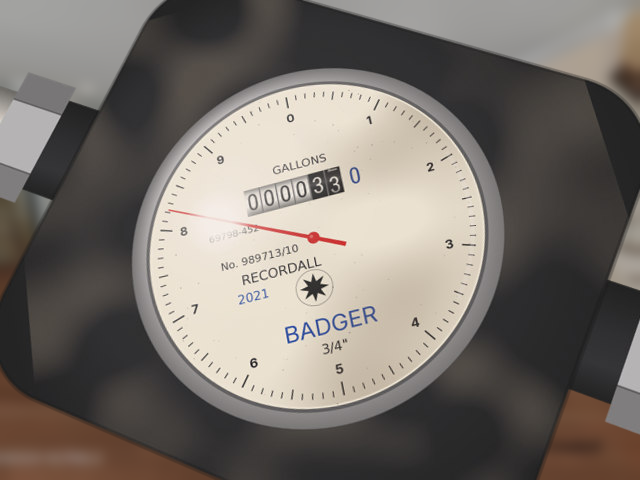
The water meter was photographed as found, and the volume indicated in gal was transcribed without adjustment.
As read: 328.2 gal
